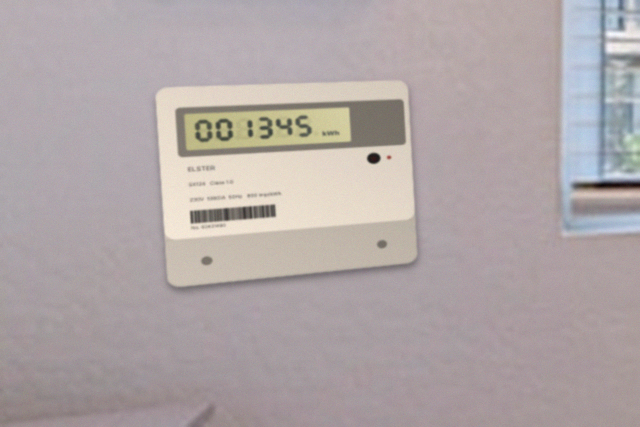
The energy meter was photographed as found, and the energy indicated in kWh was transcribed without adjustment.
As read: 1345 kWh
